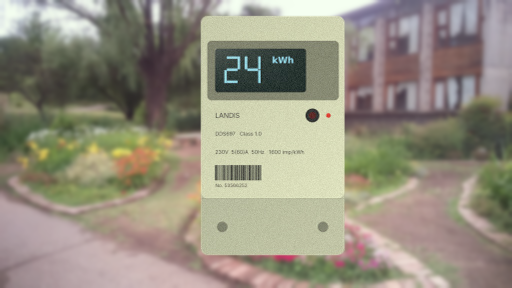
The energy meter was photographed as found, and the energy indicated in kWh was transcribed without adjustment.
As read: 24 kWh
